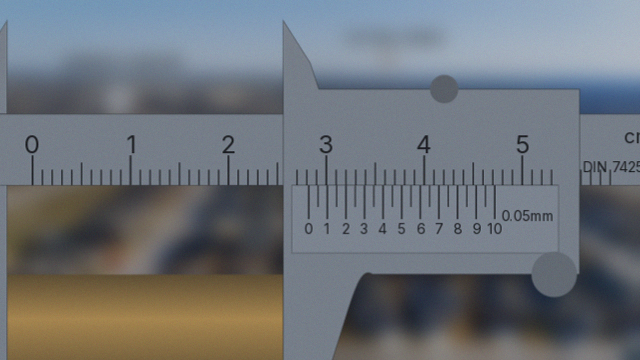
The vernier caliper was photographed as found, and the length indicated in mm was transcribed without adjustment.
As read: 28.2 mm
